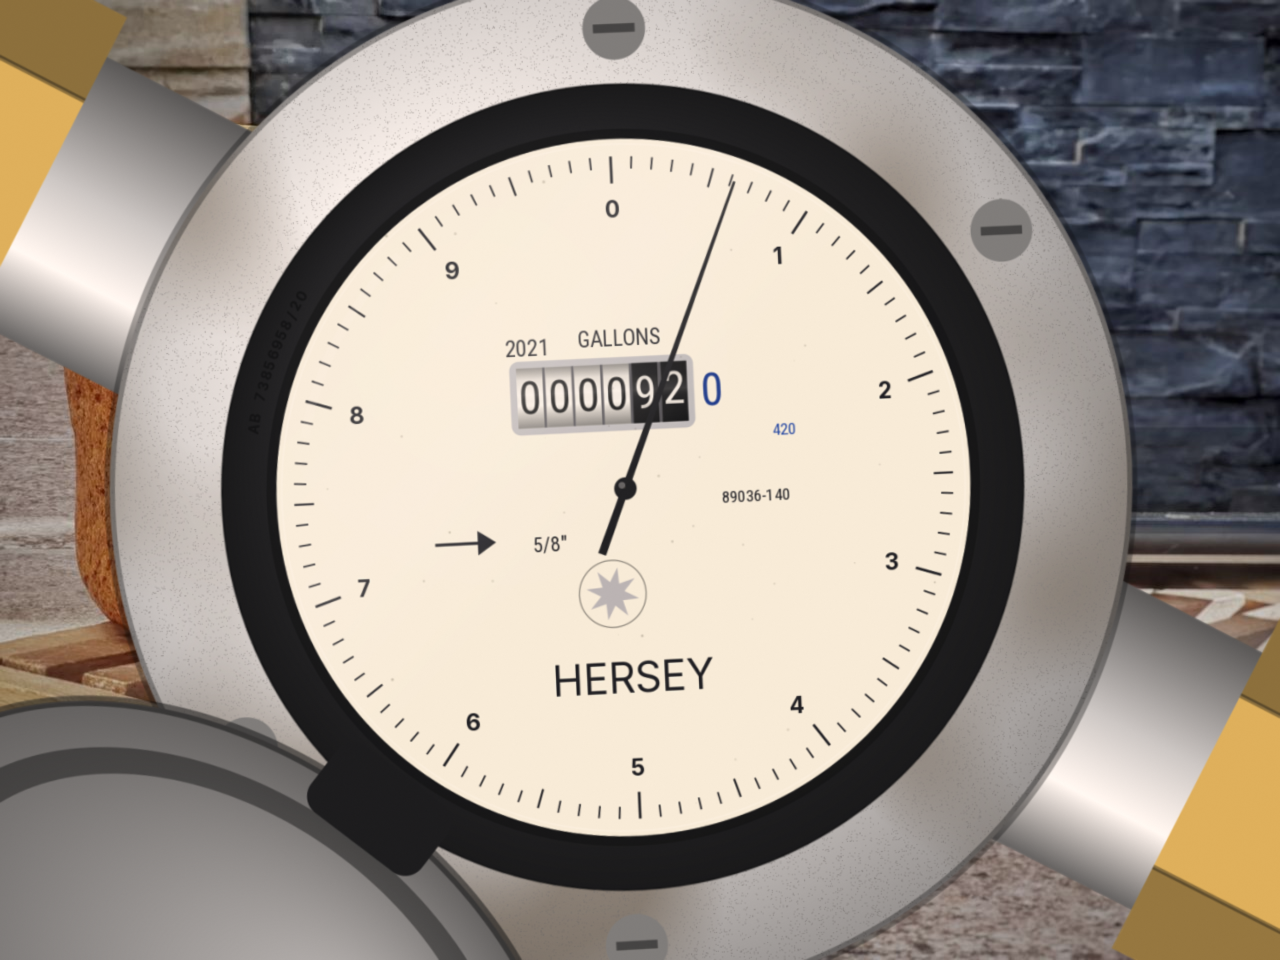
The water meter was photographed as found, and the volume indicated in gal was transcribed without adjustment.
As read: 920.6 gal
